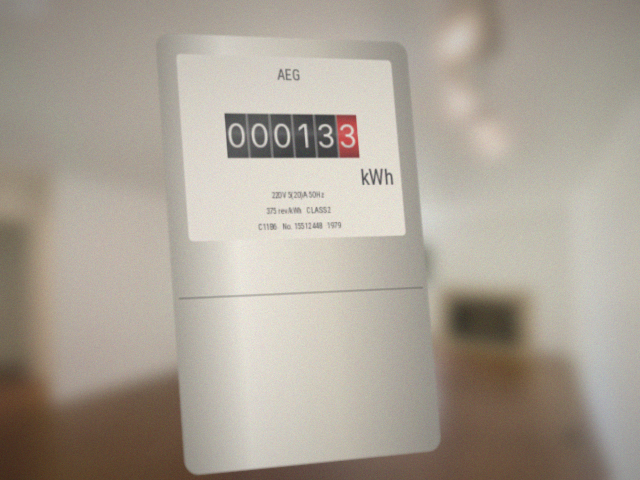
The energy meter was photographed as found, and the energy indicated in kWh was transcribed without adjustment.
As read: 13.3 kWh
